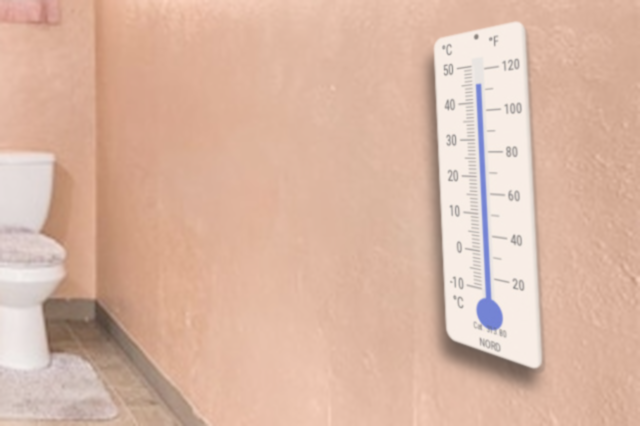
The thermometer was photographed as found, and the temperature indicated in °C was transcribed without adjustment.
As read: 45 °C
